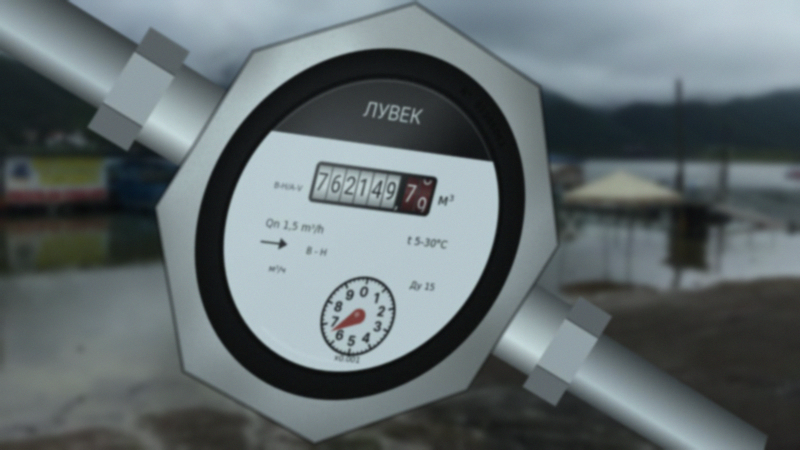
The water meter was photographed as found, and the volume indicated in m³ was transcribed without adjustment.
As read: 762149.786 m³
